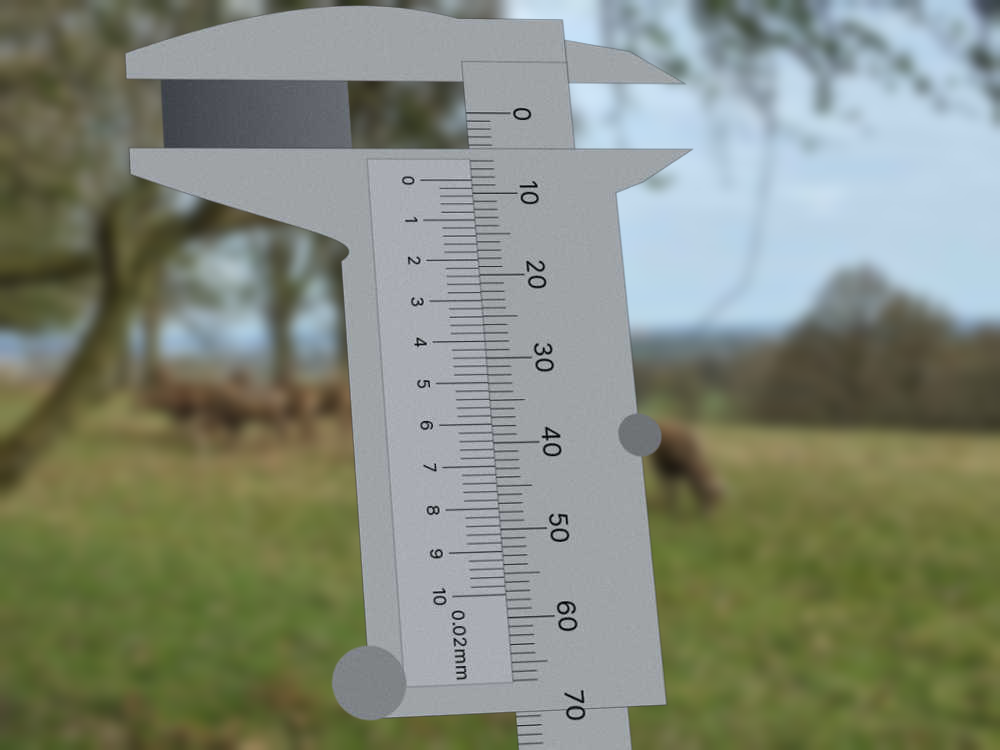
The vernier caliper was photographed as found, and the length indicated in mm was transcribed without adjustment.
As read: 8.4 mm
